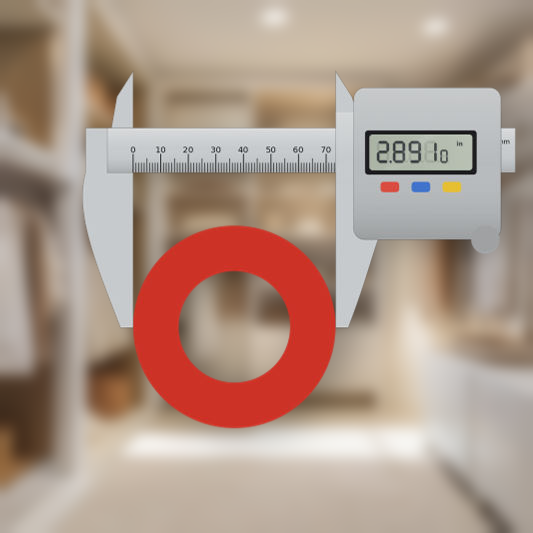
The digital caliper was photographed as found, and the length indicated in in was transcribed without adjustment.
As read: 2.8910 in
